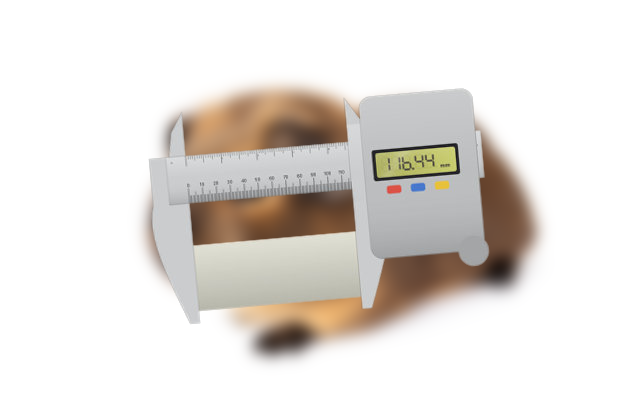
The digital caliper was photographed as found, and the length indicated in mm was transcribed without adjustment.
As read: 116.44 mm
